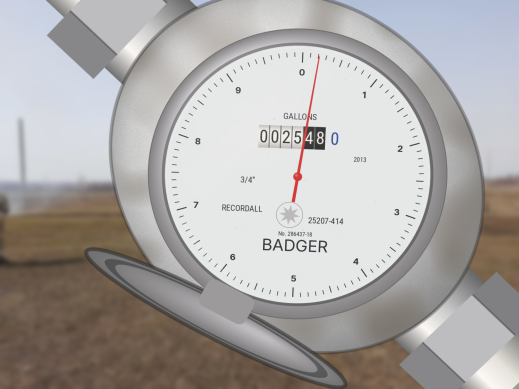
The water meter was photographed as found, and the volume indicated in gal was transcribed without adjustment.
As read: 25480.2 gal
